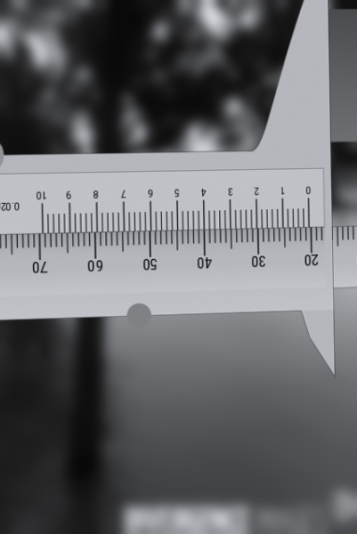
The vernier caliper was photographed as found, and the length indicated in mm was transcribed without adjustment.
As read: 20.4 mm
